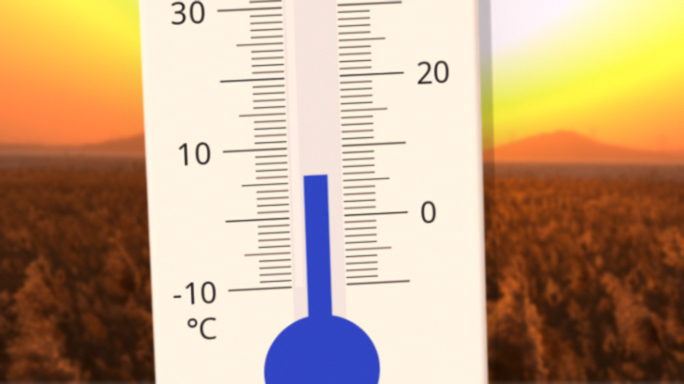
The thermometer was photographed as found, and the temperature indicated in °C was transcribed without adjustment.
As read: 6 °C
